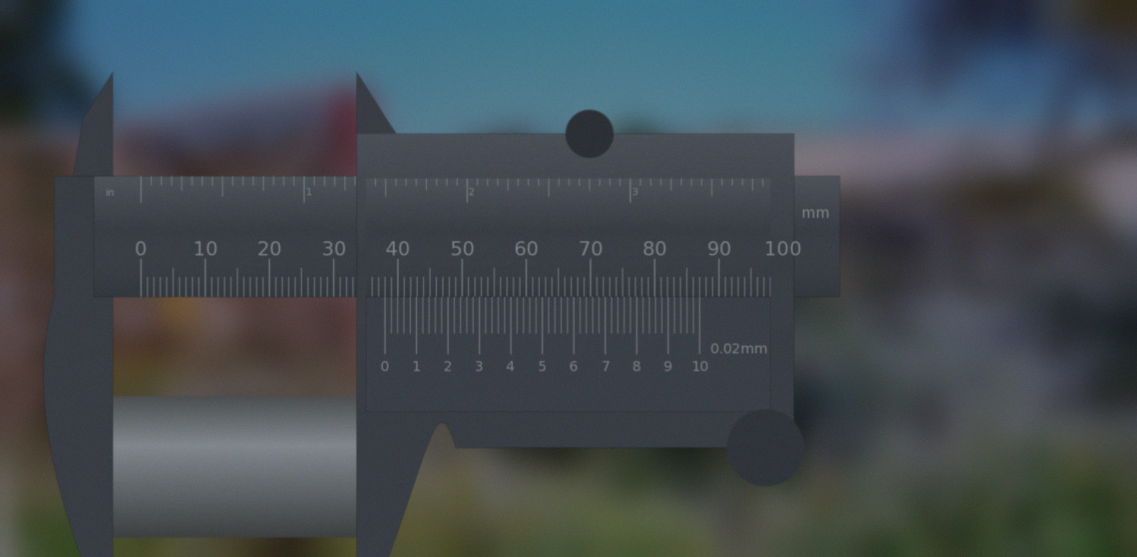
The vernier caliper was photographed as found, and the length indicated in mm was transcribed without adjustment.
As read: 38.0 mm
